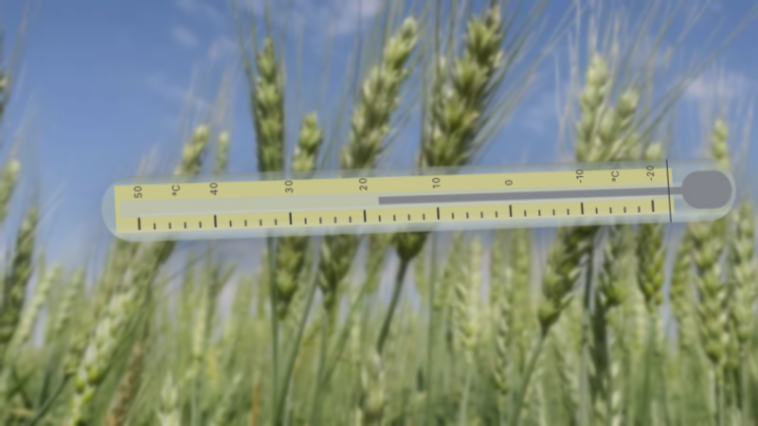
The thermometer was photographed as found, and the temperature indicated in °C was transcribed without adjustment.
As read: 18 °C
